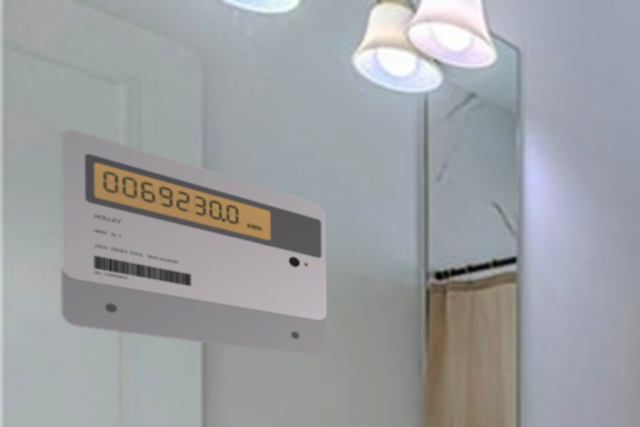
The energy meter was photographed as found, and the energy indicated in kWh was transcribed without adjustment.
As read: 69230.0 kWh
